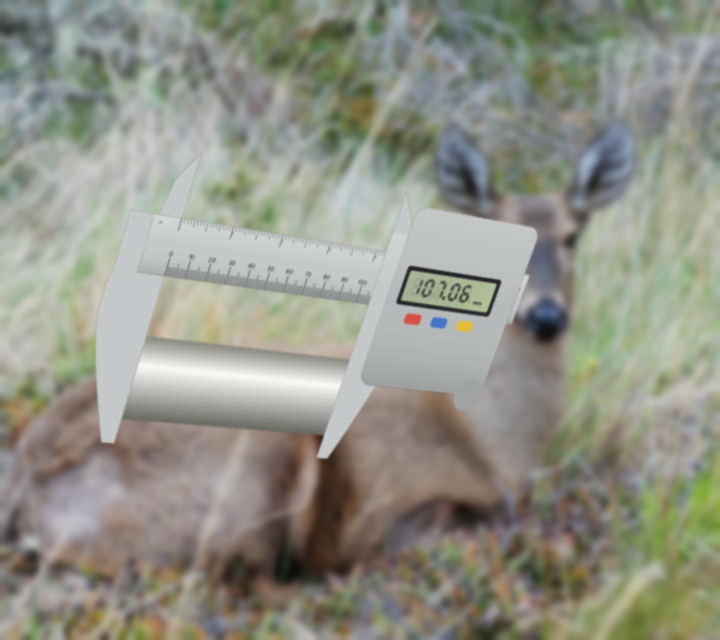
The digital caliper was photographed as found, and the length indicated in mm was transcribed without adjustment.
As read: 107.06 mm
